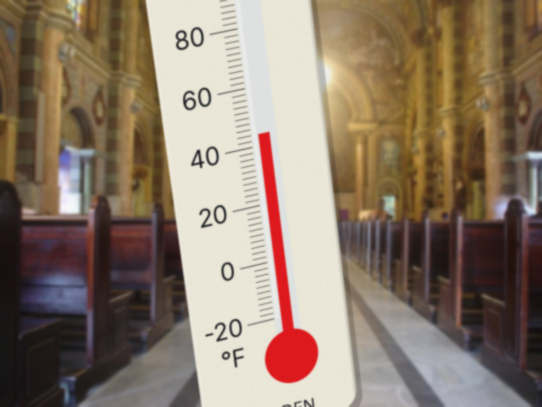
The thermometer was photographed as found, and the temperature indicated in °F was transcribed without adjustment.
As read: 44 °F
